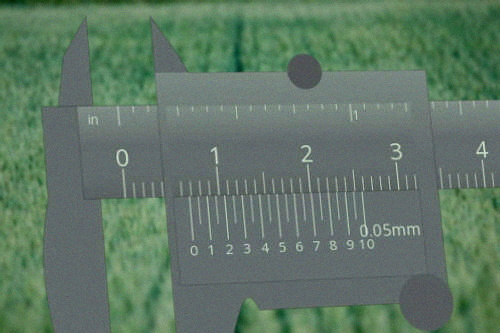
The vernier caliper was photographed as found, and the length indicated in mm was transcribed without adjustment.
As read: 6.8 mm
